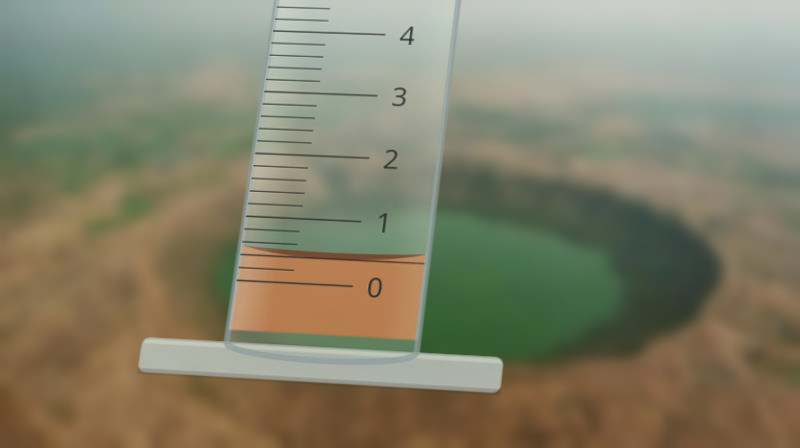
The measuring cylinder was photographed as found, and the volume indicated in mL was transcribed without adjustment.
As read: 0.4 mL
